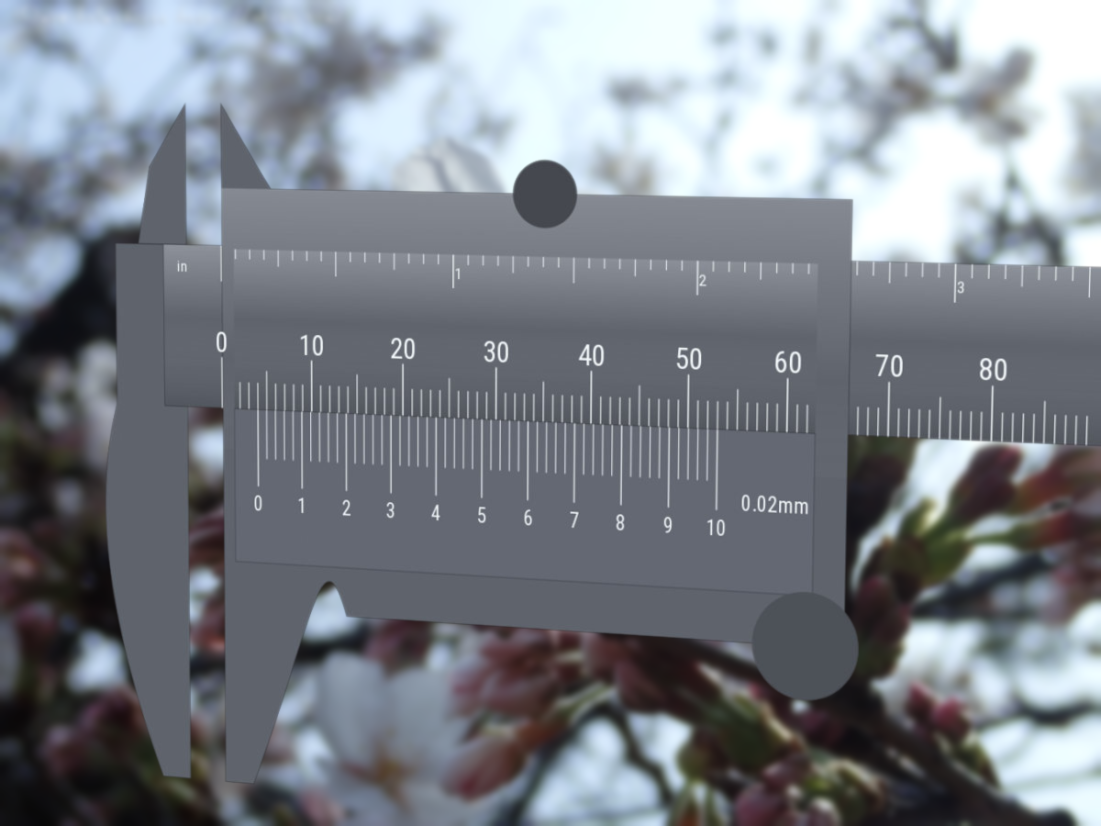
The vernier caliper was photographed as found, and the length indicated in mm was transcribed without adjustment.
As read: 4.0 mm
